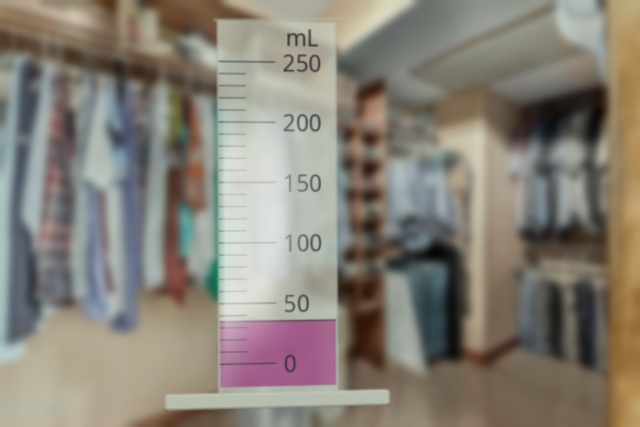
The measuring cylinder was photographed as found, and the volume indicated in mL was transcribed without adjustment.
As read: 35 mL
